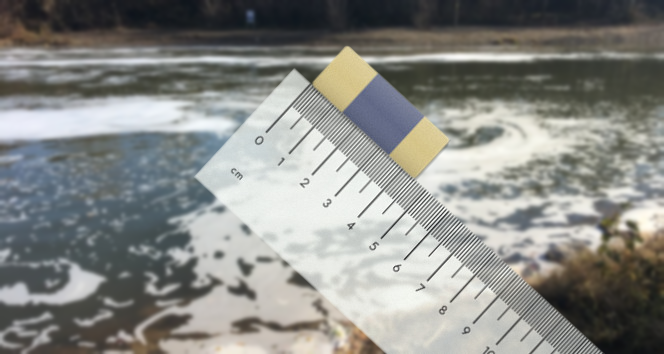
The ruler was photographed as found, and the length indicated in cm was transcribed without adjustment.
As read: 4.5 cm
